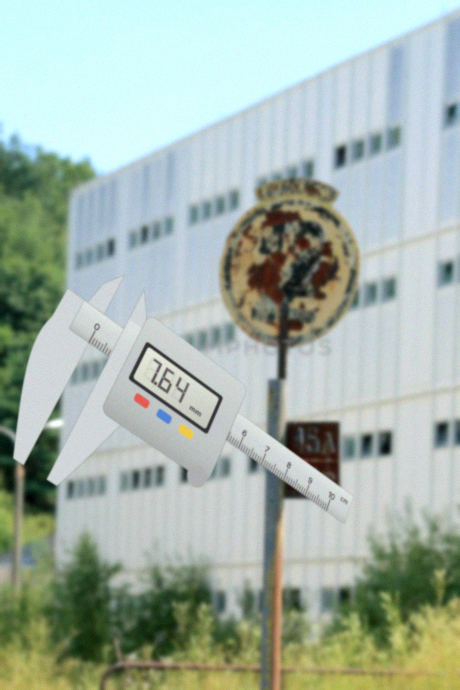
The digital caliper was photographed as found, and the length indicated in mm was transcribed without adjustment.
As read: 7.64 mm
